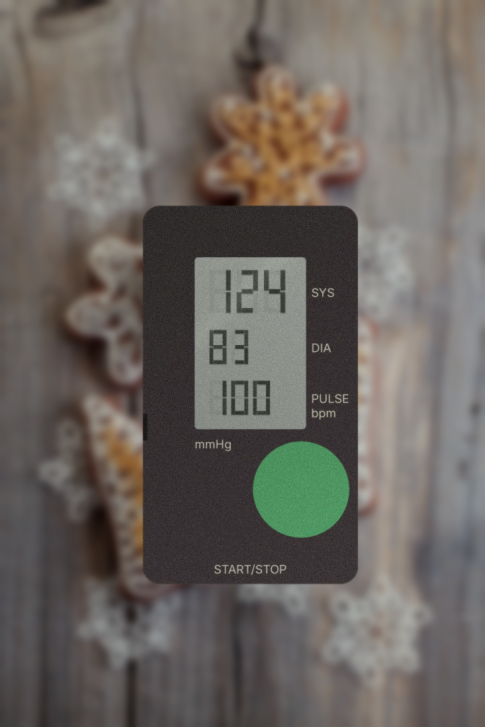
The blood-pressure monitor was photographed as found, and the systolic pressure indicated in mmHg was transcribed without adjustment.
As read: 124 mmHg
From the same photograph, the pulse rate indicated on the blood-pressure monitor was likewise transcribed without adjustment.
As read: 100 bpm
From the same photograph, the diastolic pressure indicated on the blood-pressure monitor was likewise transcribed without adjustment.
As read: 83 mmHg
